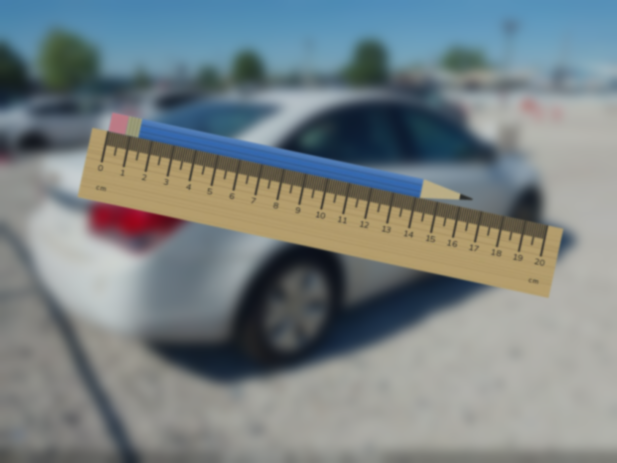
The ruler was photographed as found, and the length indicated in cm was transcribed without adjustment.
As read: 16.5 cm
